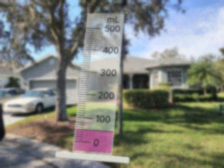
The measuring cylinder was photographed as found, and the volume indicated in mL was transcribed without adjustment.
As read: 50 mL
